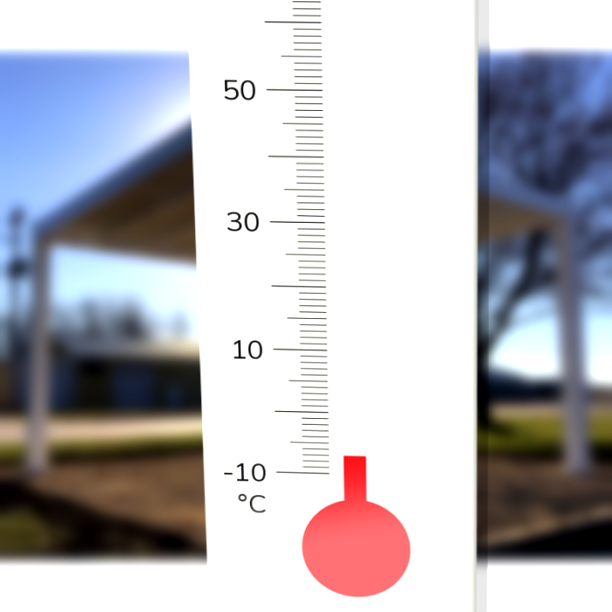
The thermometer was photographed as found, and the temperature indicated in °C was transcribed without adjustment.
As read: -7 °C
